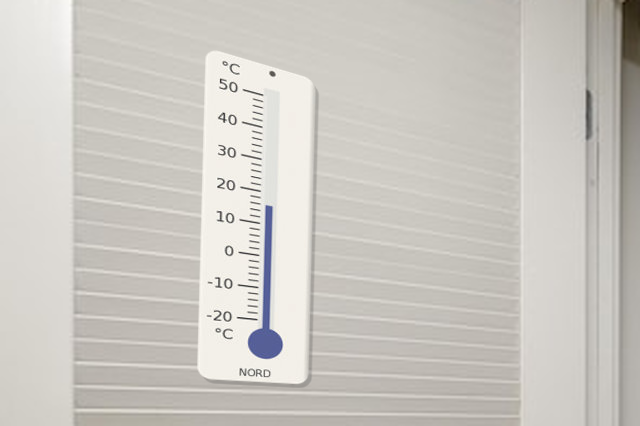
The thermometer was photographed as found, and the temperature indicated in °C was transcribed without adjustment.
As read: 16 °C
